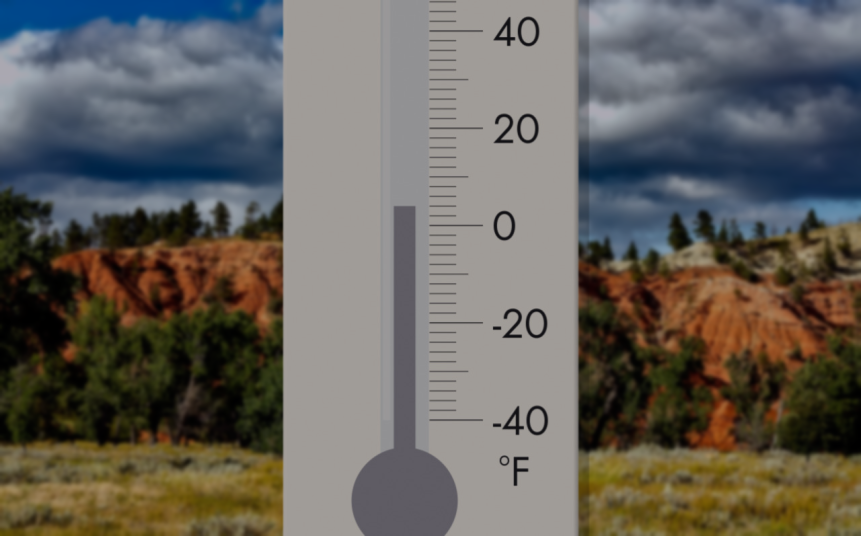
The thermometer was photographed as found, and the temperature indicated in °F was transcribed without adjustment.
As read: 4 °F
